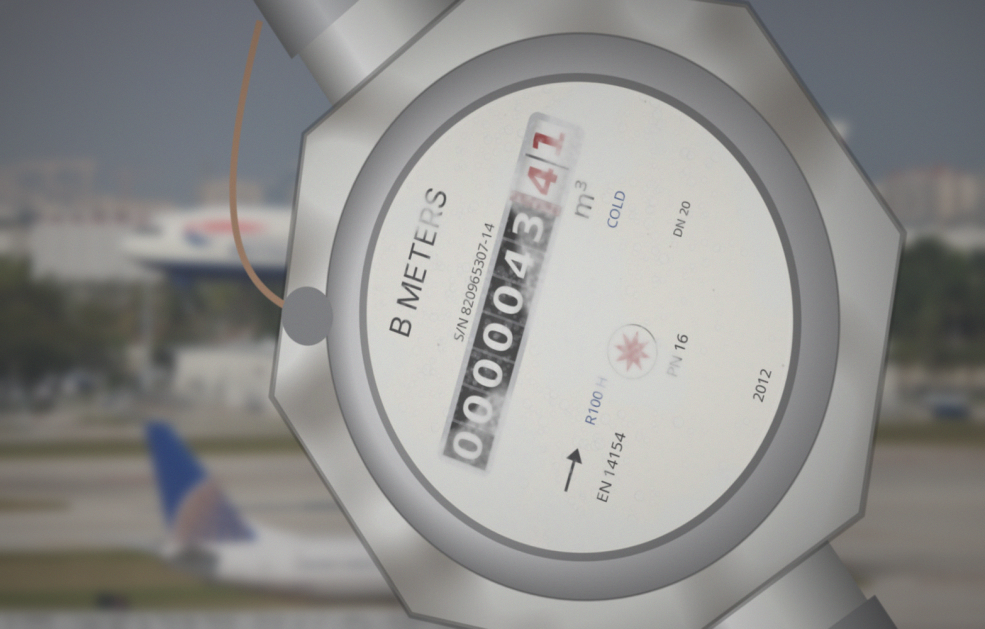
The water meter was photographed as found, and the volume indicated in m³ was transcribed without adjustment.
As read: 43.41 m³
